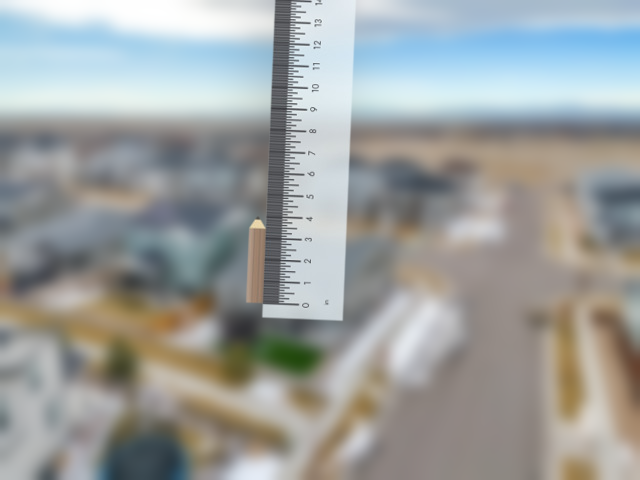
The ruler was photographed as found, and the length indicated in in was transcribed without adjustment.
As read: 4 in
